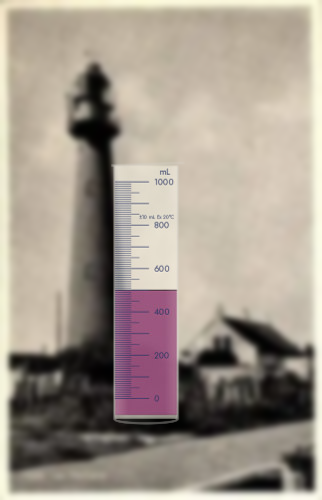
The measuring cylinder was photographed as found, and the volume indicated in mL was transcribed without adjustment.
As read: 500 mL
